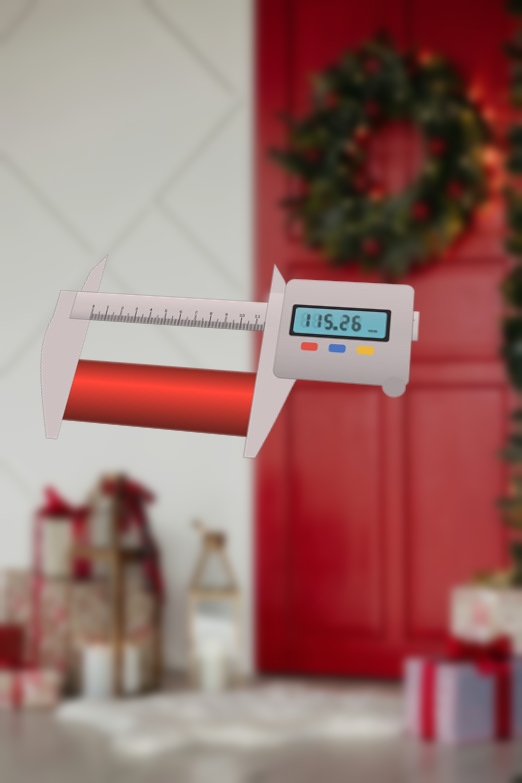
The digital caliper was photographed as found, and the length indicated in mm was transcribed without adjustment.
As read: 115.26 mm
